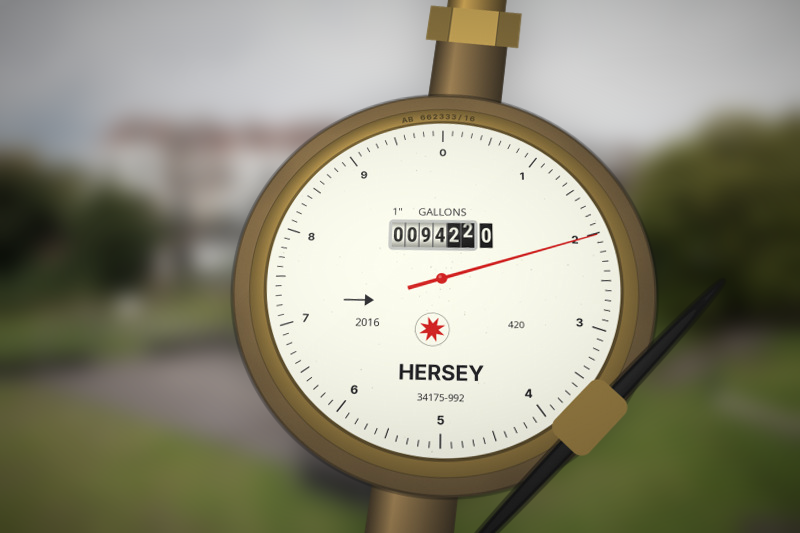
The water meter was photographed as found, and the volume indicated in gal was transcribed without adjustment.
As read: 94222.0 gal
